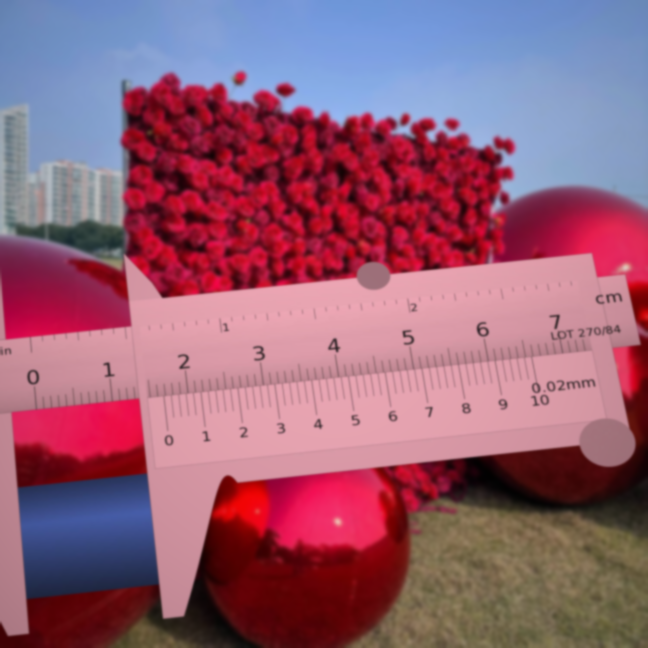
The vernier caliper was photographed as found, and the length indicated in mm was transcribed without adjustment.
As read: 16.8 mm
